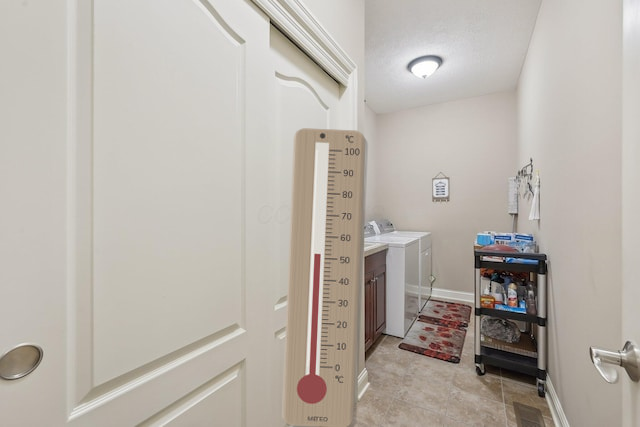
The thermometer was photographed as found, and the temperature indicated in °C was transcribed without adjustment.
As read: 52 °C
